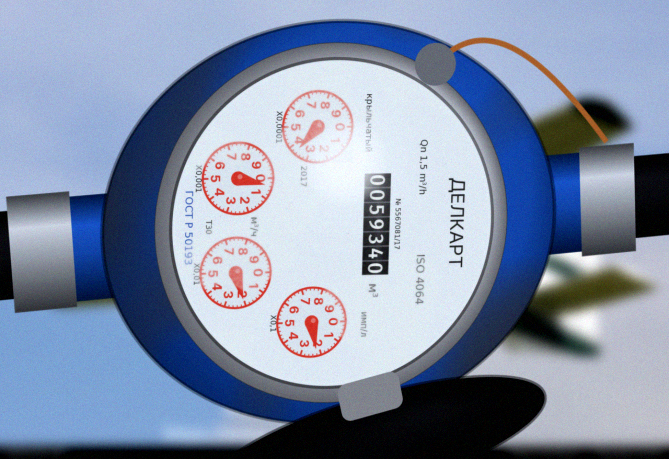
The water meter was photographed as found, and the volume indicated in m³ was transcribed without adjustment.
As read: 59340.2203 m³
